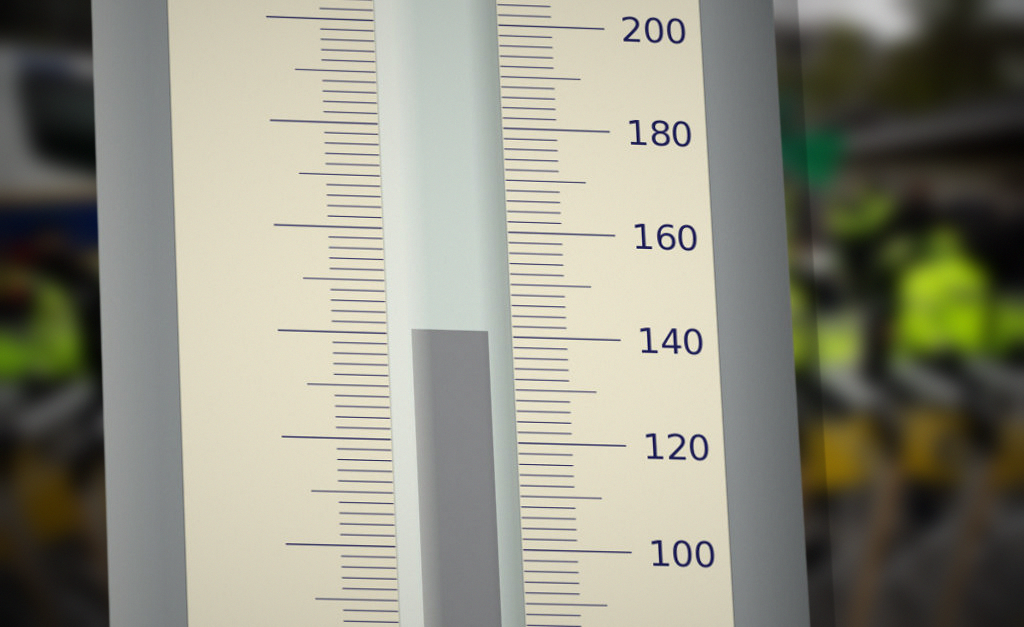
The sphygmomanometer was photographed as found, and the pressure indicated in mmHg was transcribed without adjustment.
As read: 141 mmHg
